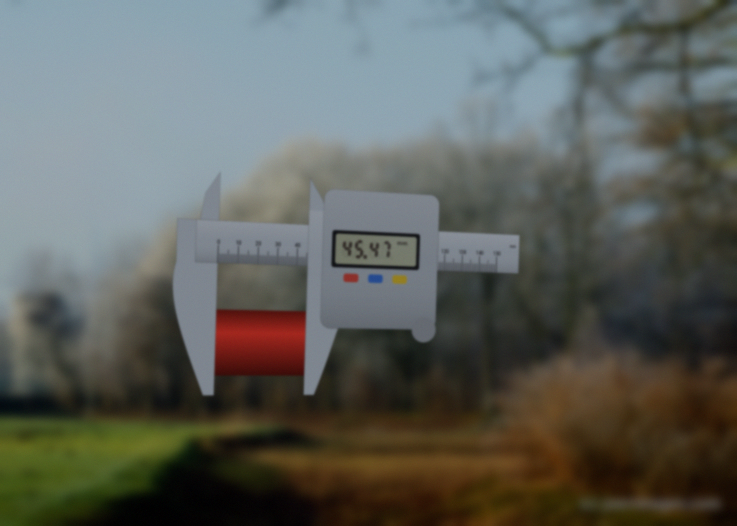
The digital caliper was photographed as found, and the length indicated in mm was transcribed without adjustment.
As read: 45.47 mm
